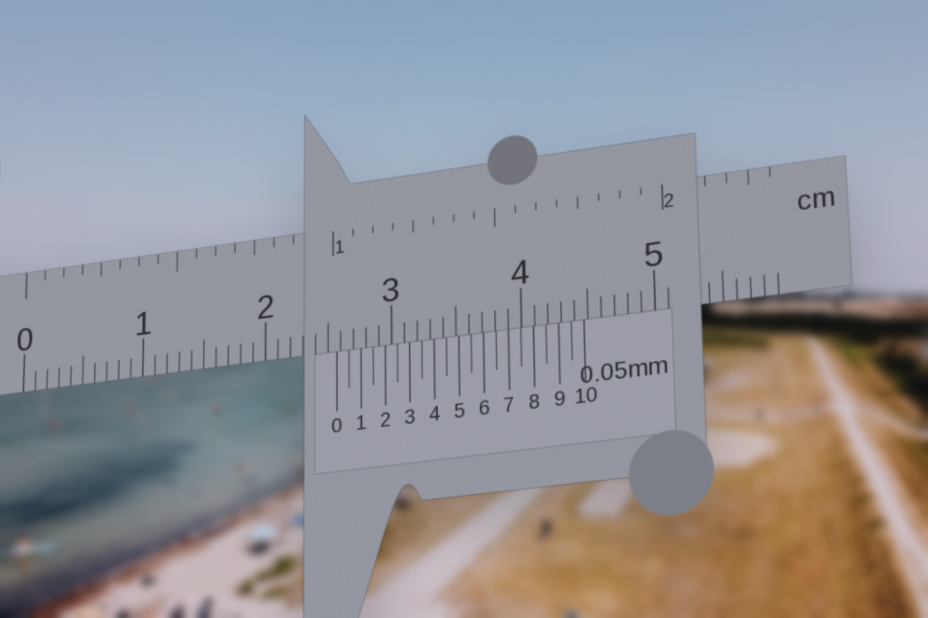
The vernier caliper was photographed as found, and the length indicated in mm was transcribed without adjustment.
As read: 25.7 mm
